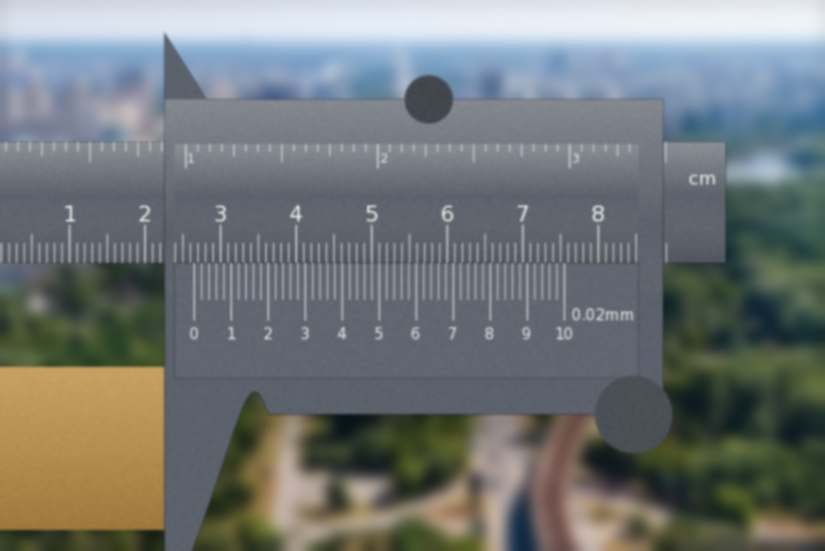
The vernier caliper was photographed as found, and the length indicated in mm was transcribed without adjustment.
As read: 26.5 mm
